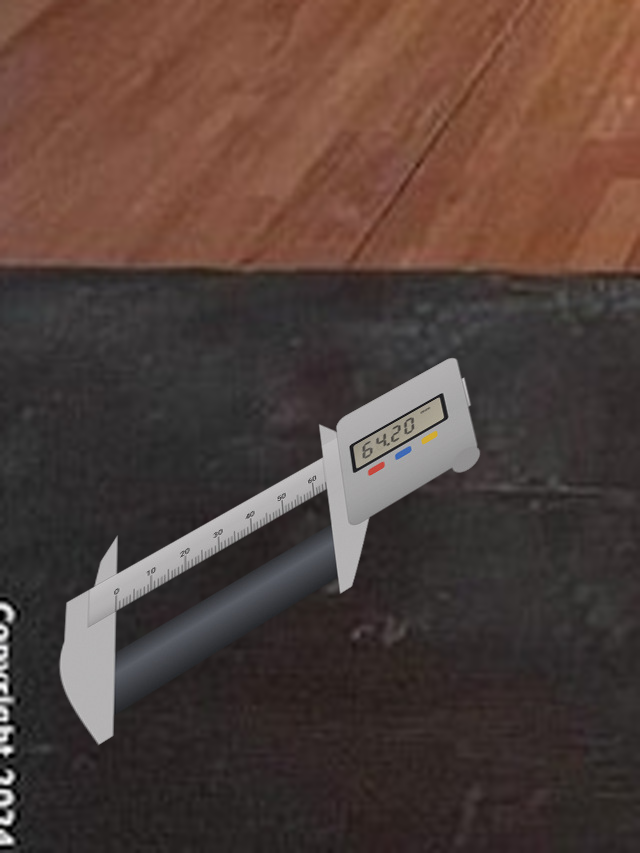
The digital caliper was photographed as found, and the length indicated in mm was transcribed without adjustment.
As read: 64.20 mm
